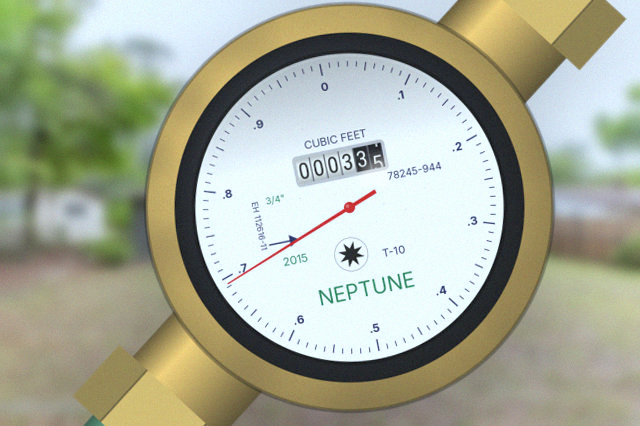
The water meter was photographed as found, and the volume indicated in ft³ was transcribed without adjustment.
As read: 334.69 ft³
